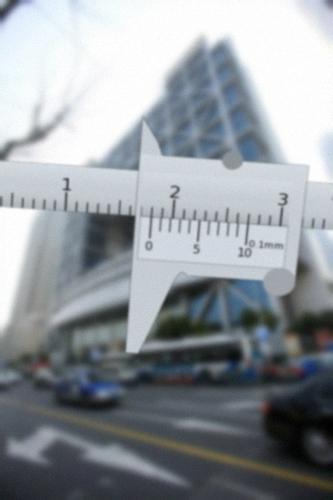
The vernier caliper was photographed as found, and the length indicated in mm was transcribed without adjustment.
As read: 18.0 mm
